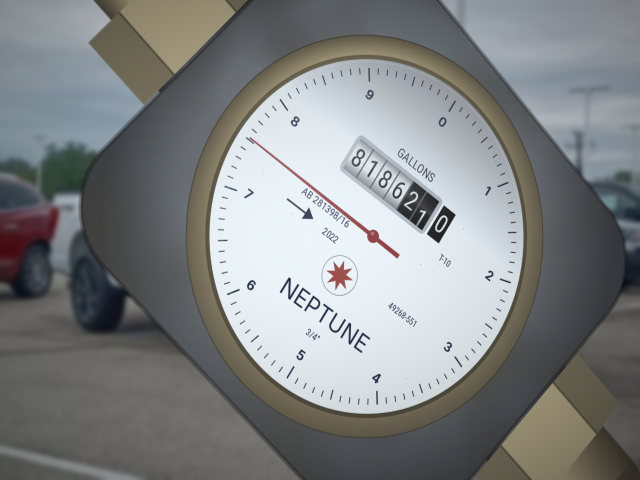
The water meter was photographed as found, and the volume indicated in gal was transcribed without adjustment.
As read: 8186207.5 gal
